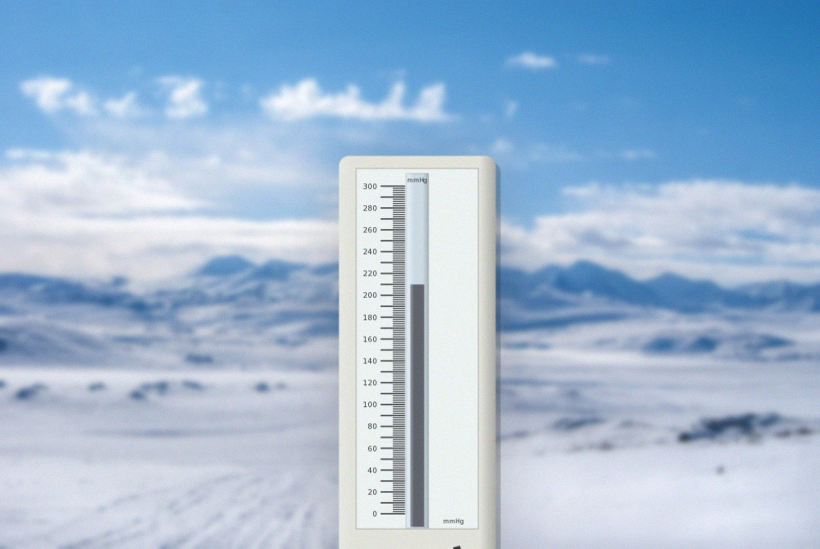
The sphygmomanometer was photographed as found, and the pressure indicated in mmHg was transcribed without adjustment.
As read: 210 mmHg
